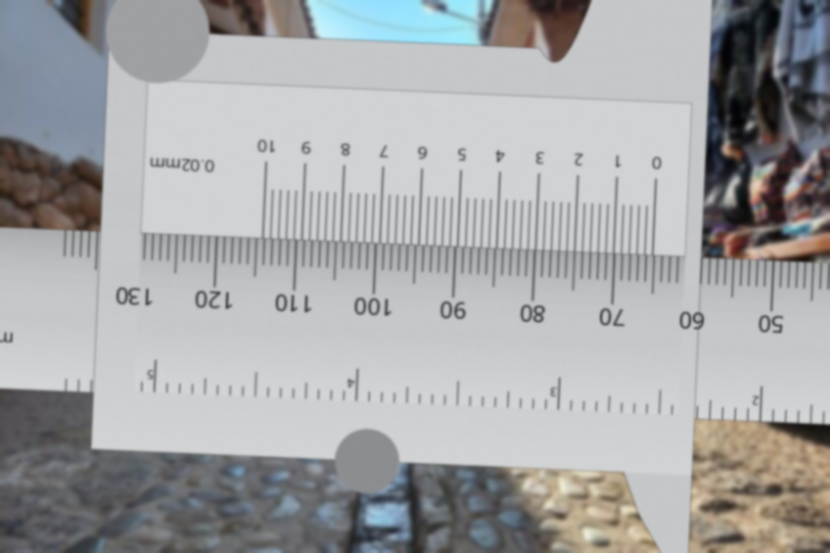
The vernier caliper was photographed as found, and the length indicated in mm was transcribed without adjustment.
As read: 65.2 mm
